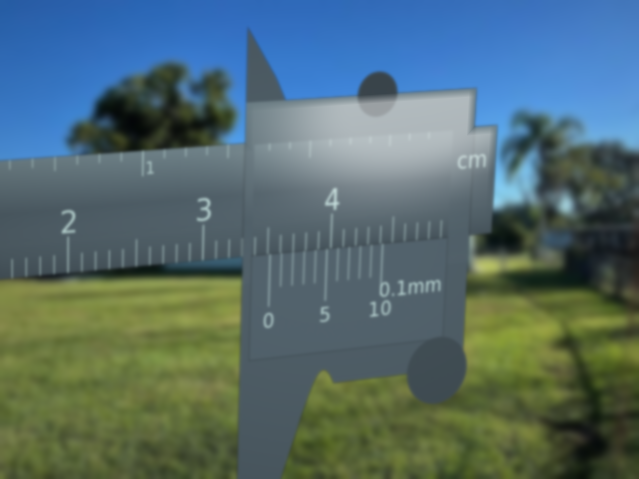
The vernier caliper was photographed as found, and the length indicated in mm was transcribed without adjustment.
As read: 35.2 mm
